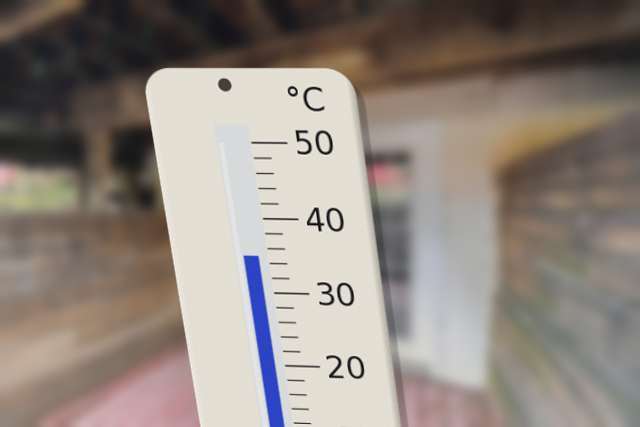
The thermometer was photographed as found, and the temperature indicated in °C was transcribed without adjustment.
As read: 35 °C
